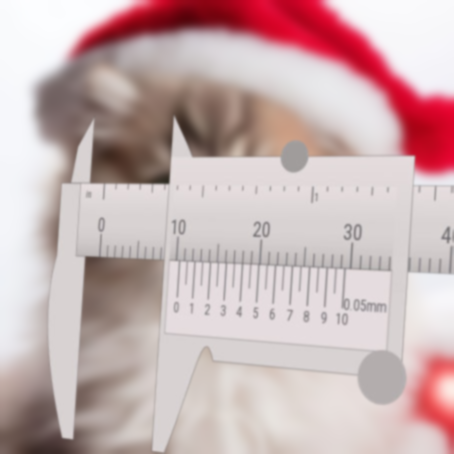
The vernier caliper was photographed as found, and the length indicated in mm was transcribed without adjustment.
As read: 10.4 mm
